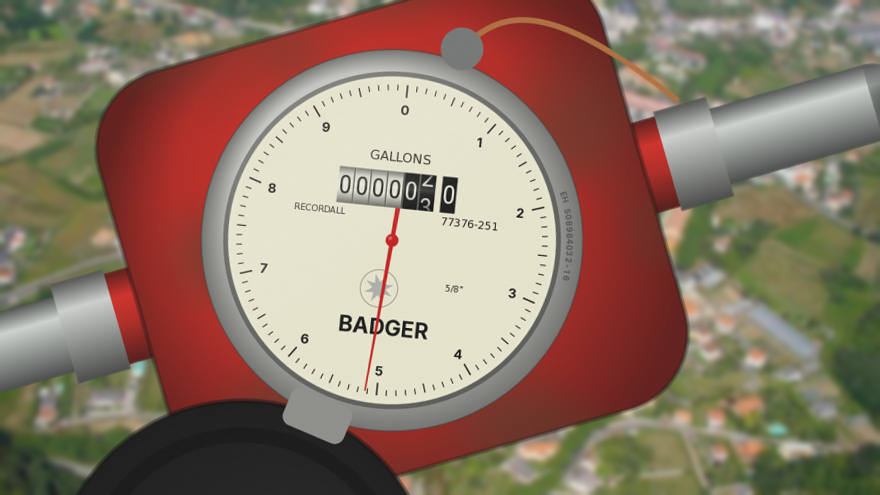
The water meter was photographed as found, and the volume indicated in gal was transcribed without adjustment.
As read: 25.1 gal
